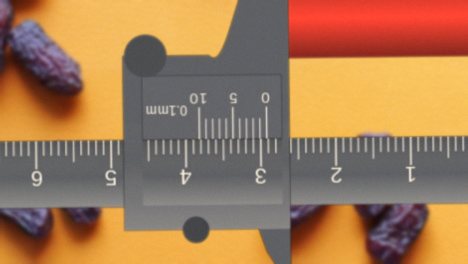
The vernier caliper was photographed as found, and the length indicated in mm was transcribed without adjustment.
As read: 29.2 mm
